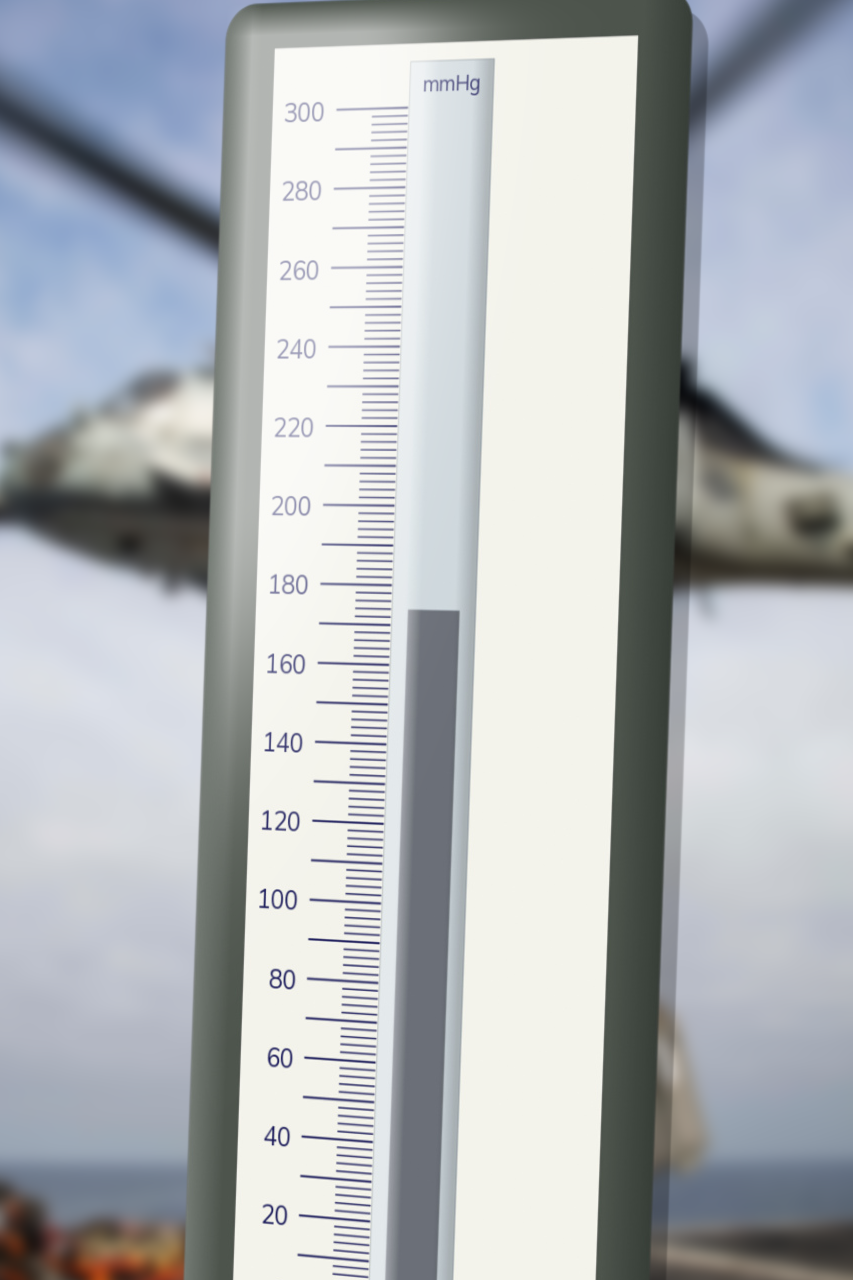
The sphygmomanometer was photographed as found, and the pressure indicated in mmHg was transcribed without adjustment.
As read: 174 mmHg
